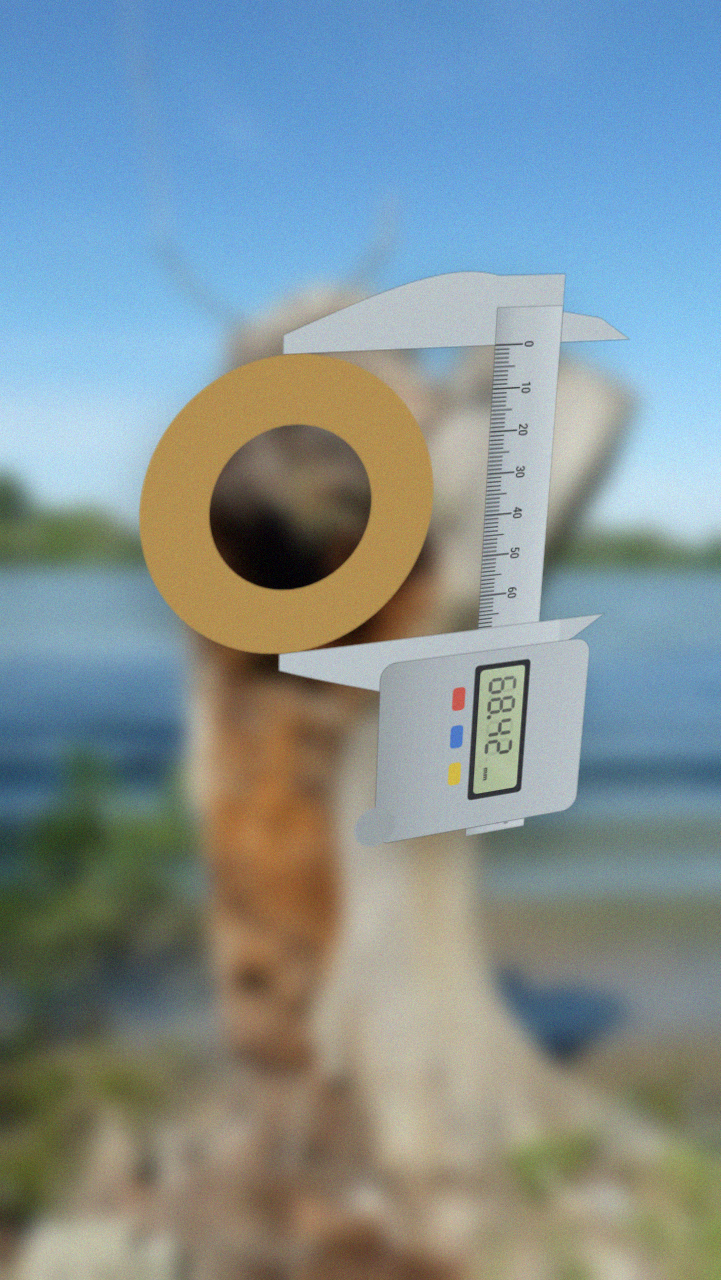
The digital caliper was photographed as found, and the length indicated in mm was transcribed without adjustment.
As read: 68.42 mm
